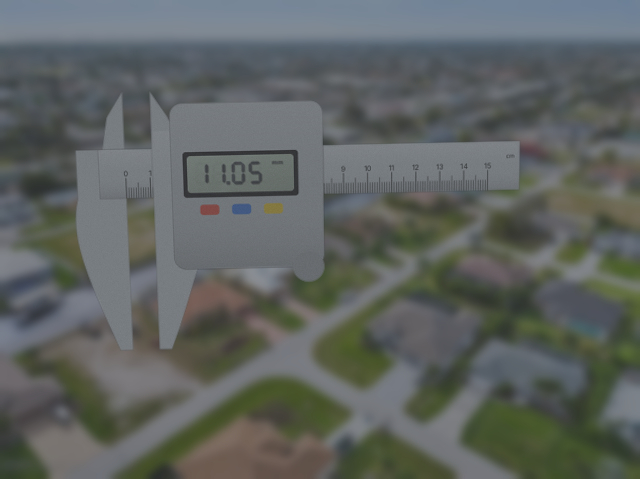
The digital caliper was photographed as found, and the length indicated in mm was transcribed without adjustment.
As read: 11.05 mm
